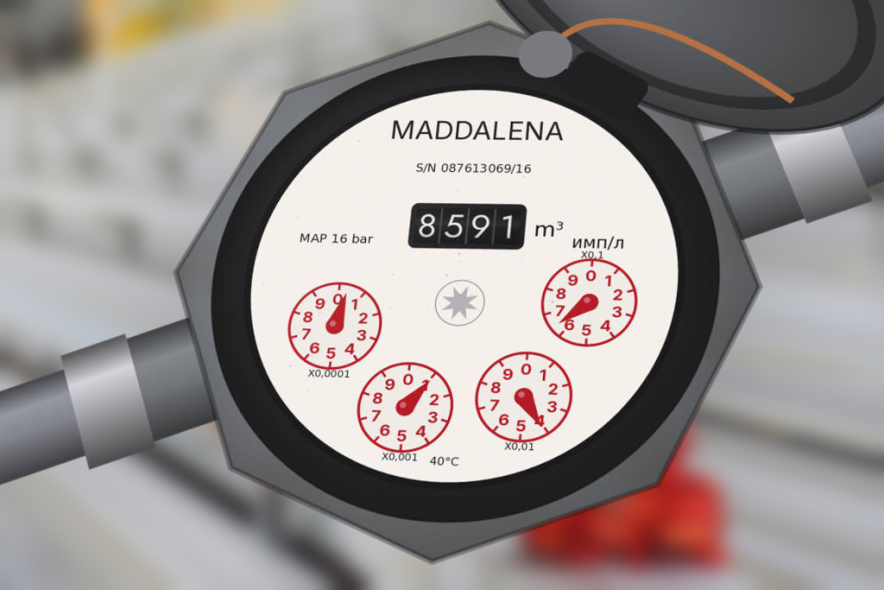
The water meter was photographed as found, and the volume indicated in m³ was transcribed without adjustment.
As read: 8591.6410 m³
